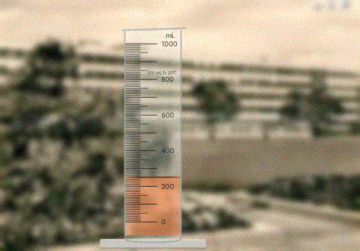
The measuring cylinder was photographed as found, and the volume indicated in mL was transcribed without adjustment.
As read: 250 mL
